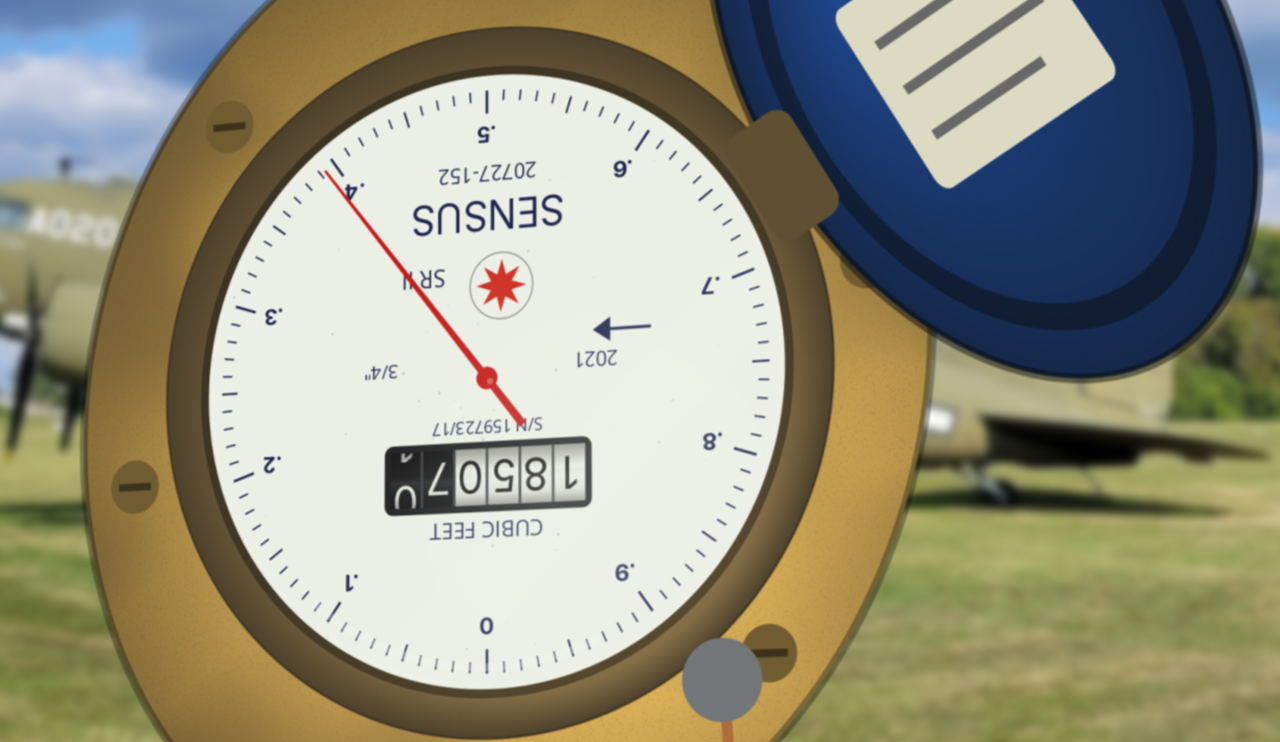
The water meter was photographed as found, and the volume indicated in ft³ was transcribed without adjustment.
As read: 185070.39 ft³
